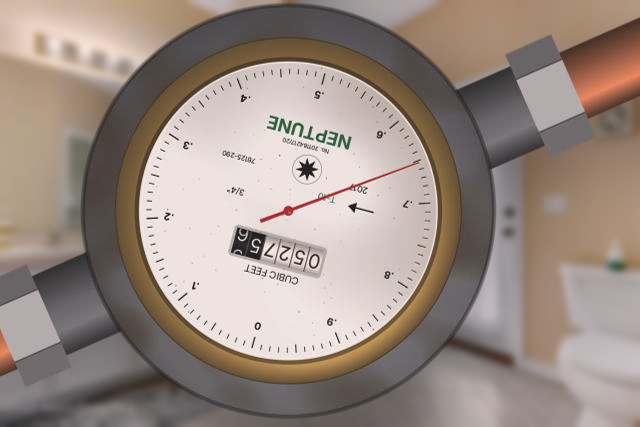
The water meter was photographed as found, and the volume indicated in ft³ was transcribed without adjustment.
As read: 52755.65 ft³
